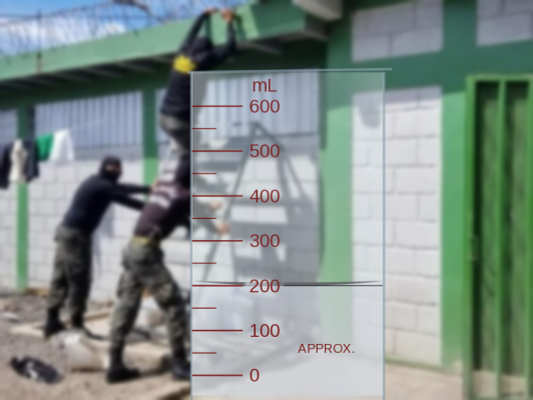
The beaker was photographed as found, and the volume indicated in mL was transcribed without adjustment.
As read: 200 mL
